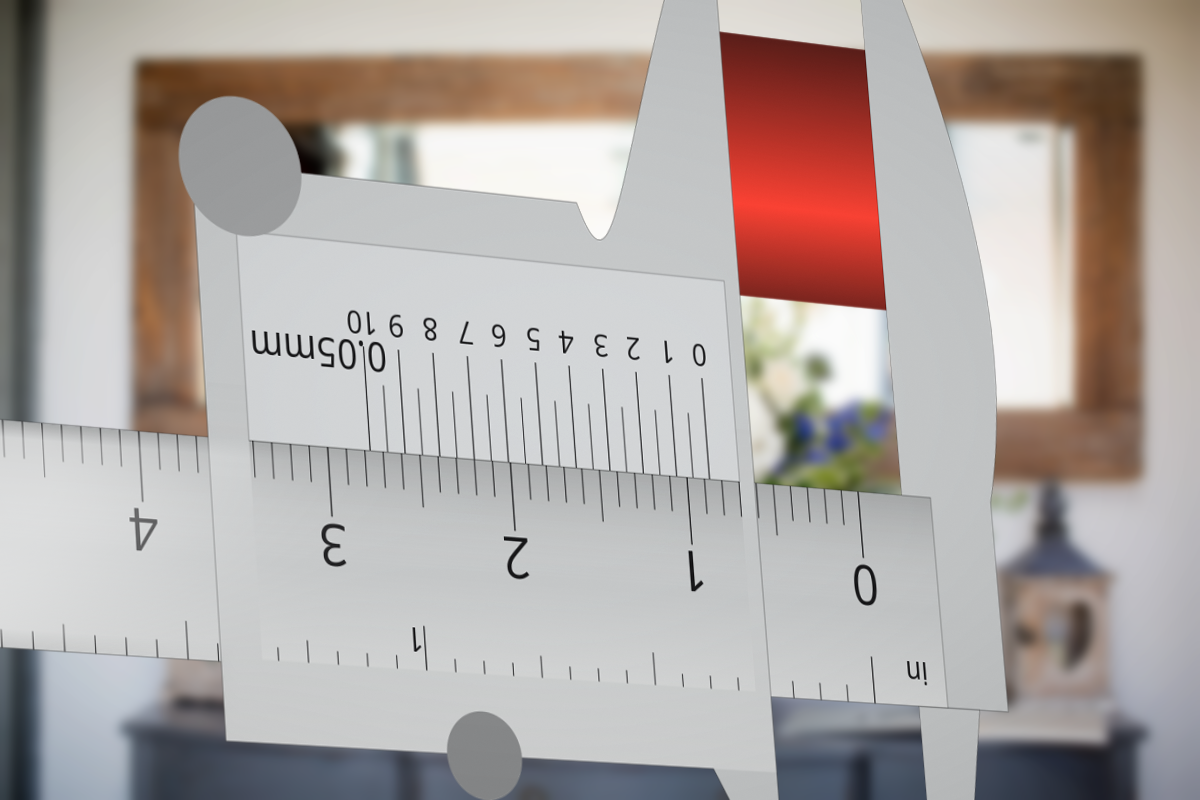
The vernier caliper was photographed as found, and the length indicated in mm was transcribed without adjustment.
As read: 8.7 mm
